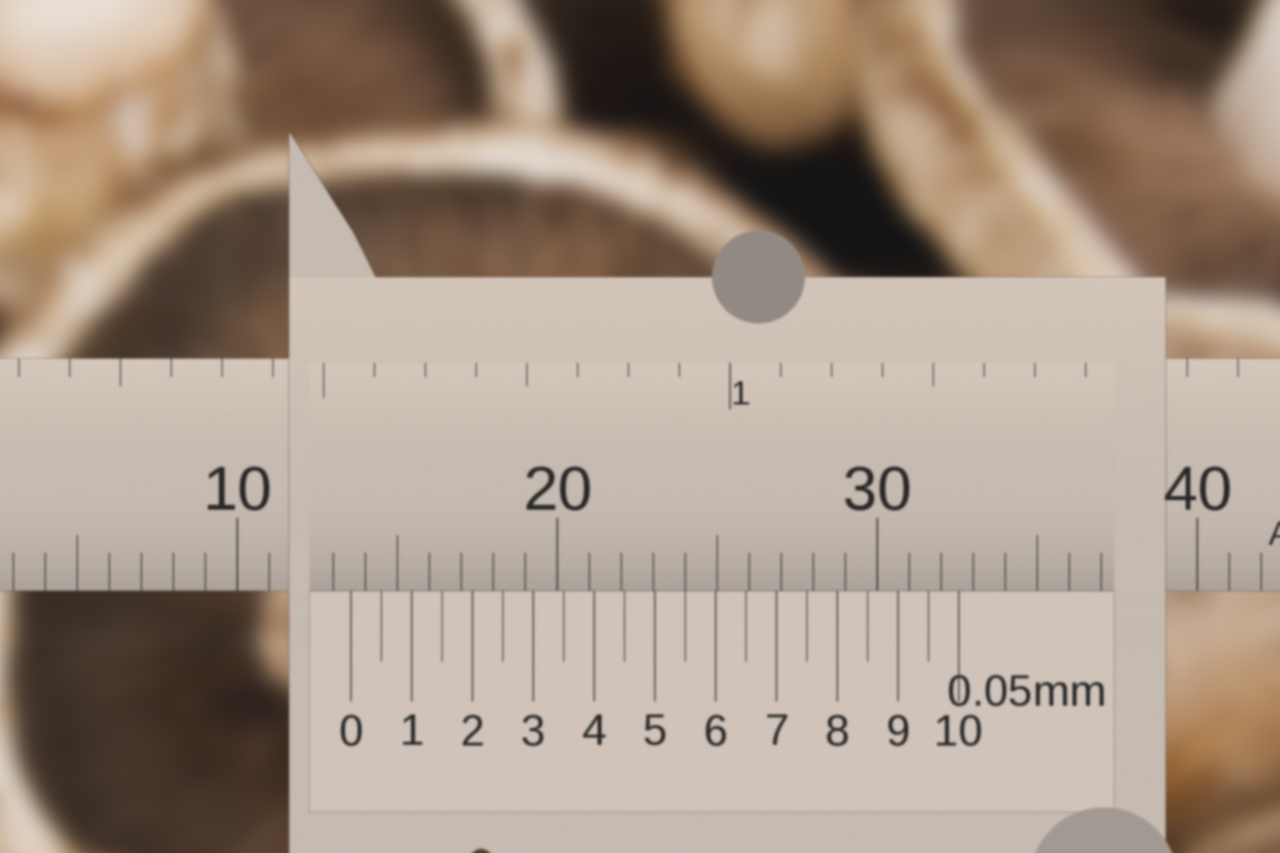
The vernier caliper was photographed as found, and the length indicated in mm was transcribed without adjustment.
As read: 13.55 mm
